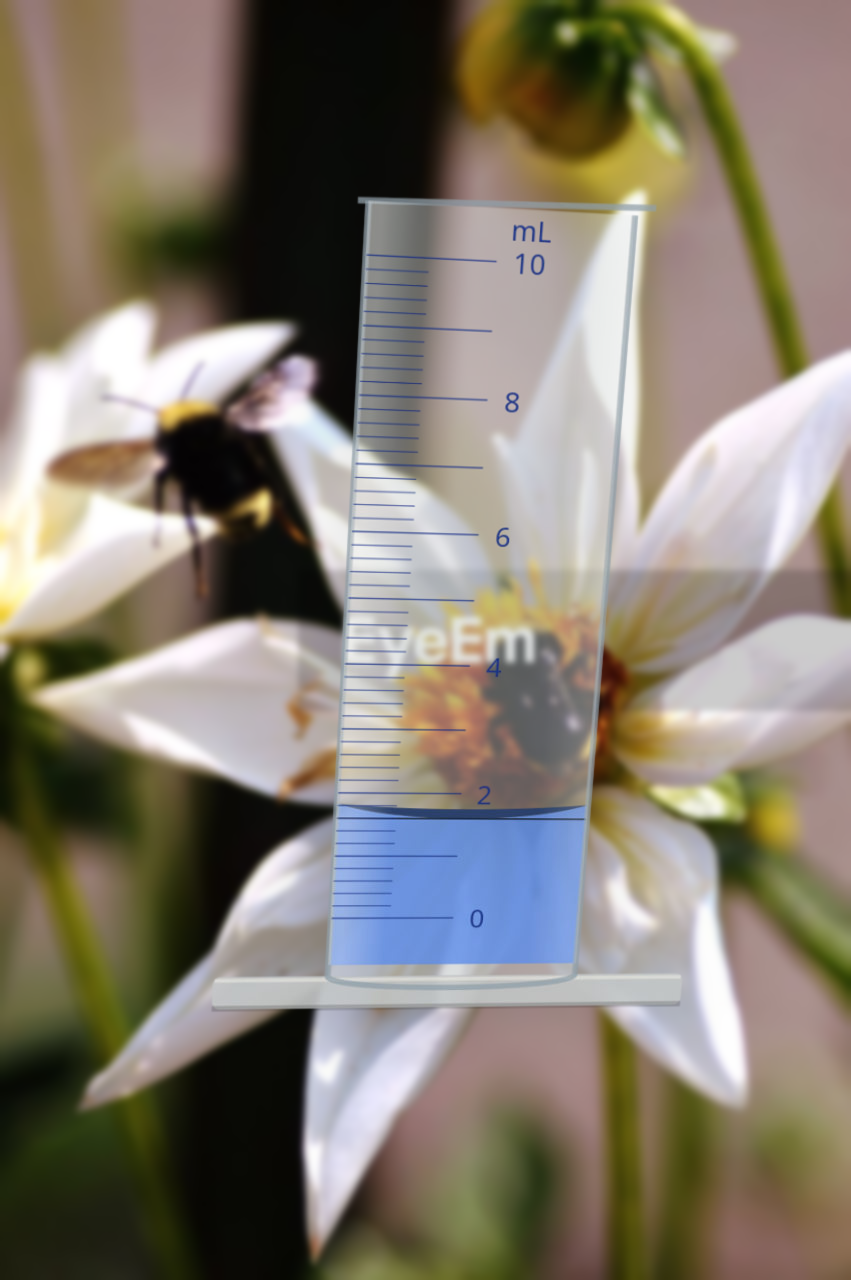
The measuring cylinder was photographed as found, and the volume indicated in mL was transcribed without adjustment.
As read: 1.6 mL
